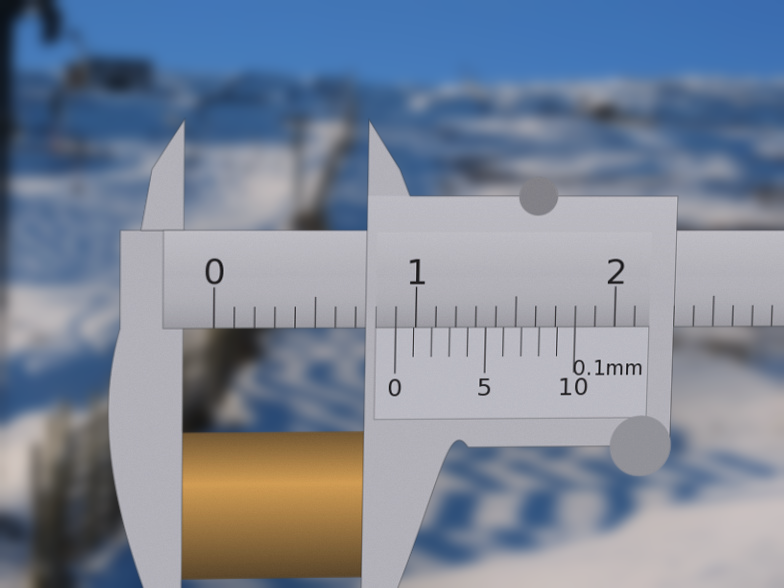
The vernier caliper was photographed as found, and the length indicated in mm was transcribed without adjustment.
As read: 9.0 mm
